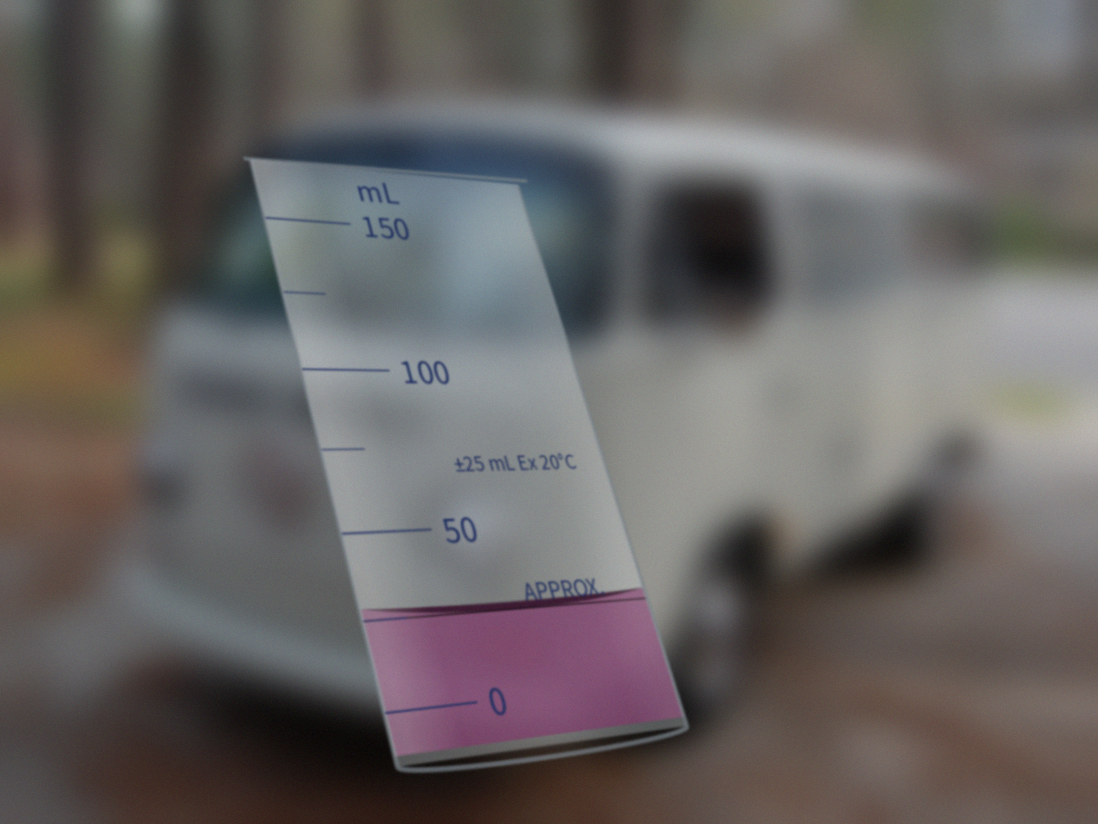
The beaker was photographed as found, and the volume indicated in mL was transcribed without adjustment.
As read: 25 mL
